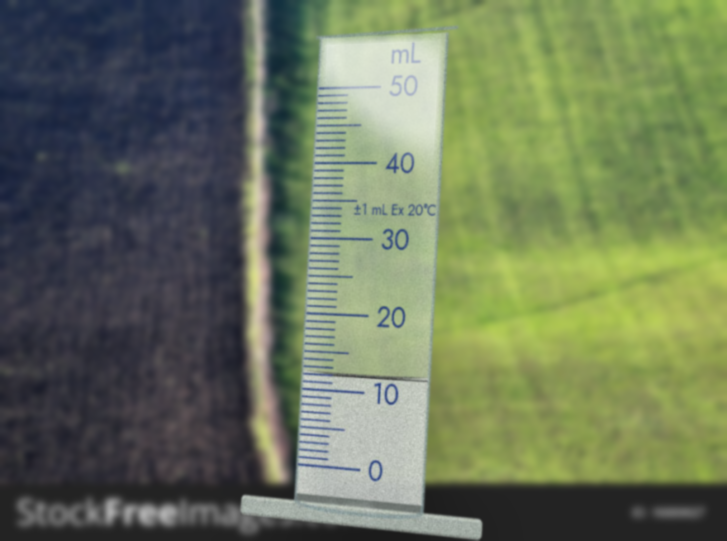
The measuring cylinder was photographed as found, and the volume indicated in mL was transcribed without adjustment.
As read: 12 mL
